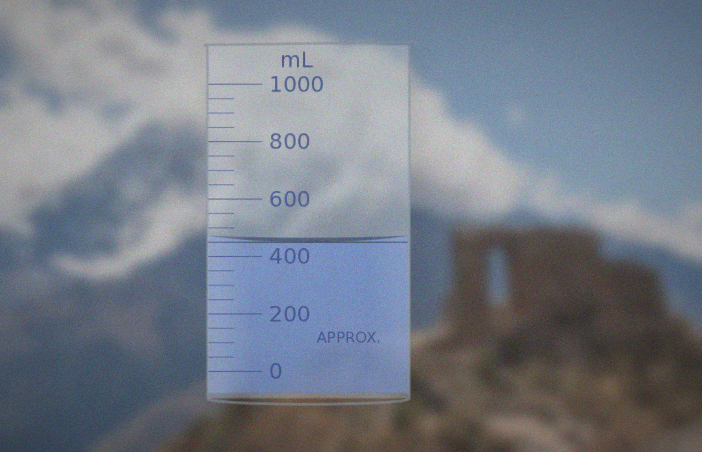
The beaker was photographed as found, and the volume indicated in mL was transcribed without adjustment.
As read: 450 mL
